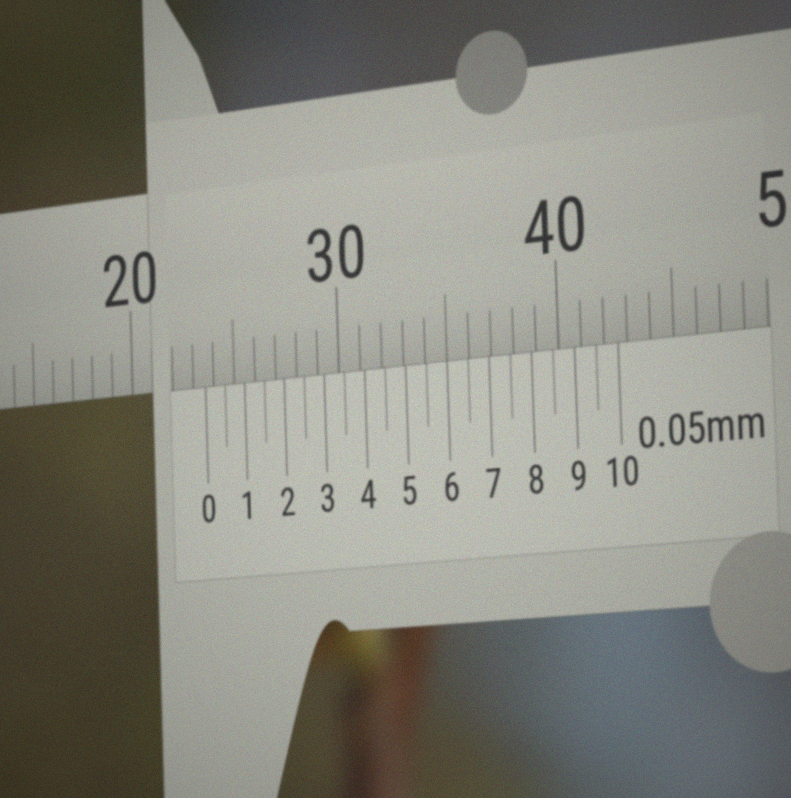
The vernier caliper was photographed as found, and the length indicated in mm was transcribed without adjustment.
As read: 23.6 mm
